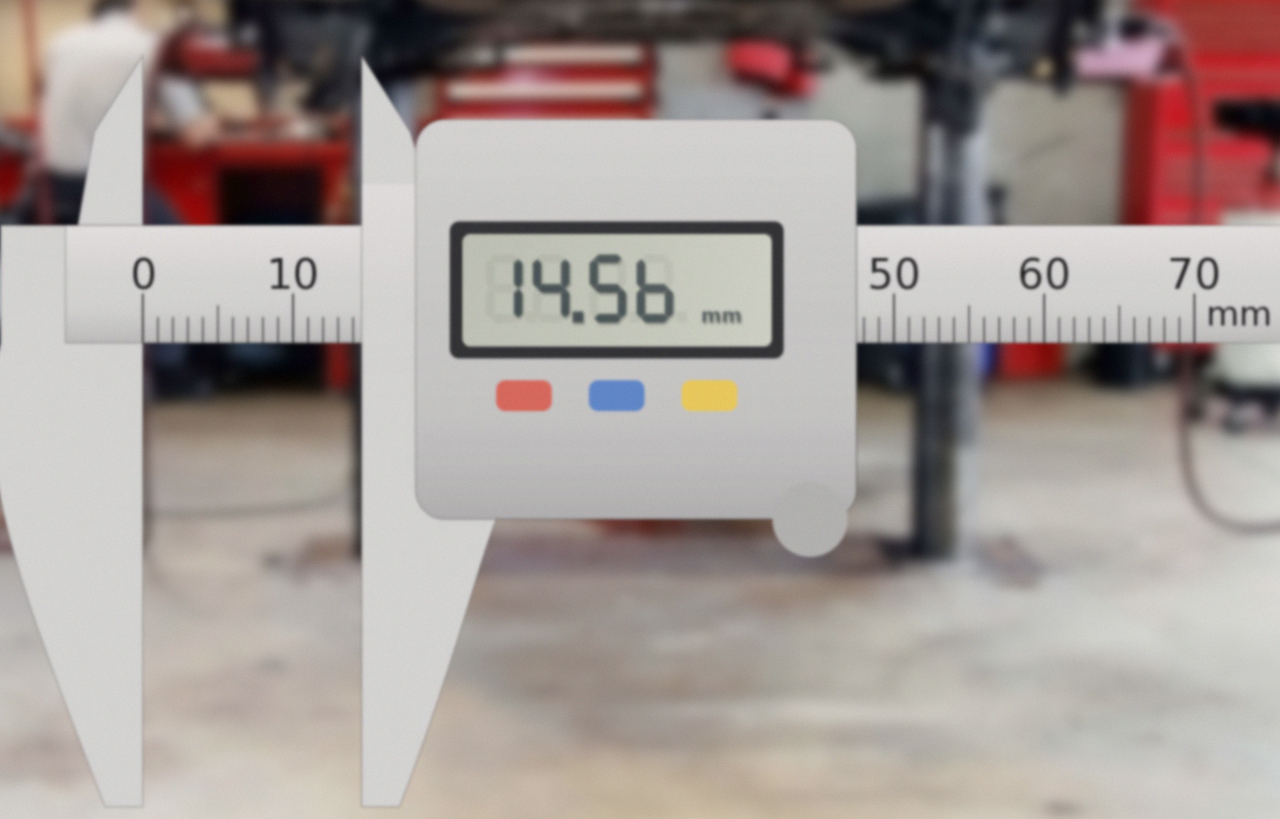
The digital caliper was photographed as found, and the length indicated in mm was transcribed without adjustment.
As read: 14.56 mm
